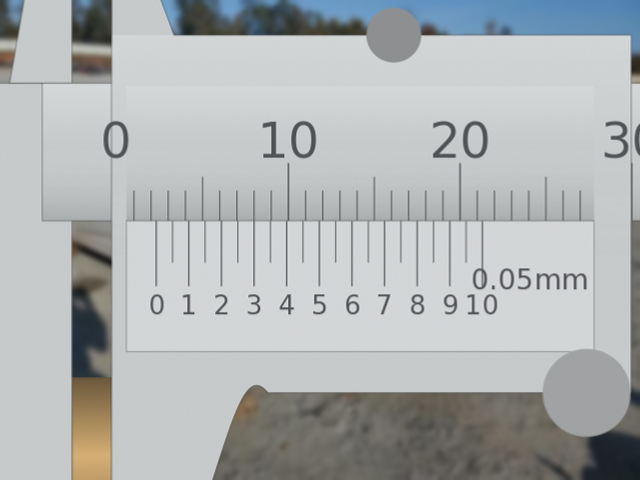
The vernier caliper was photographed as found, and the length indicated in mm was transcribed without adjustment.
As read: 2.3 mm
